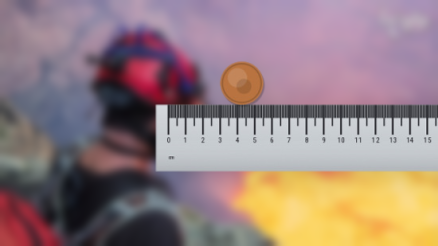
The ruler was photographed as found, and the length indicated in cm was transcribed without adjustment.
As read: 2.5 cm
